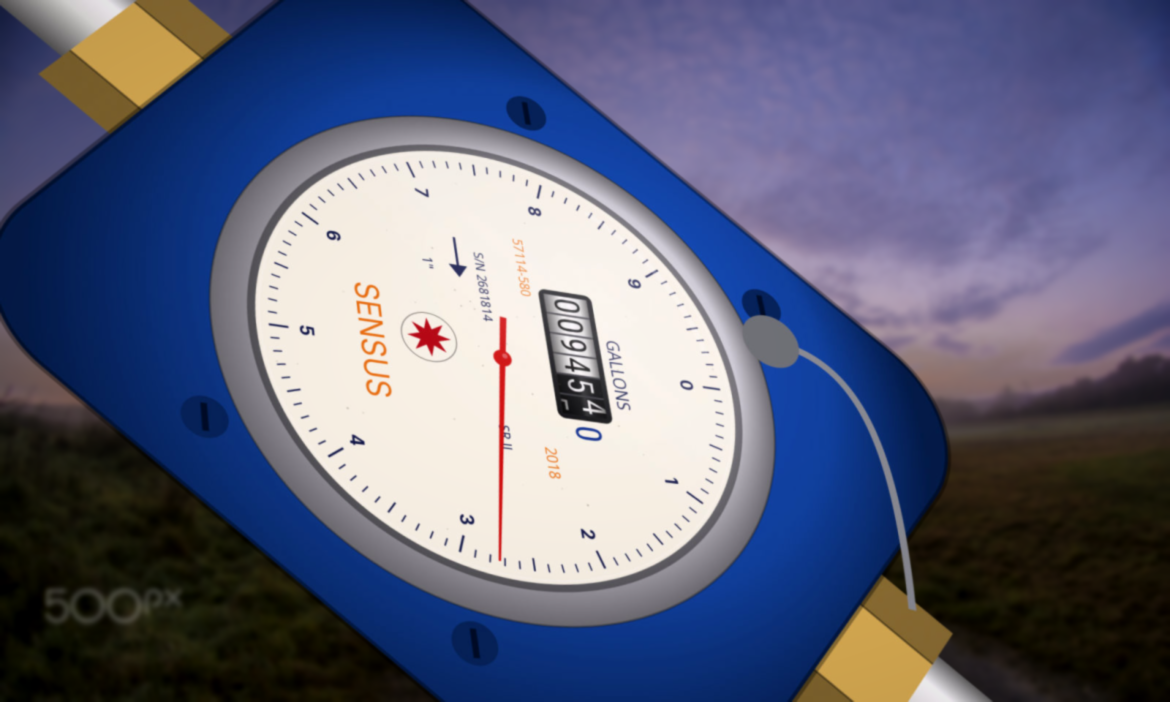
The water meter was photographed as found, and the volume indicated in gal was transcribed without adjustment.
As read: 94542.7 gal
